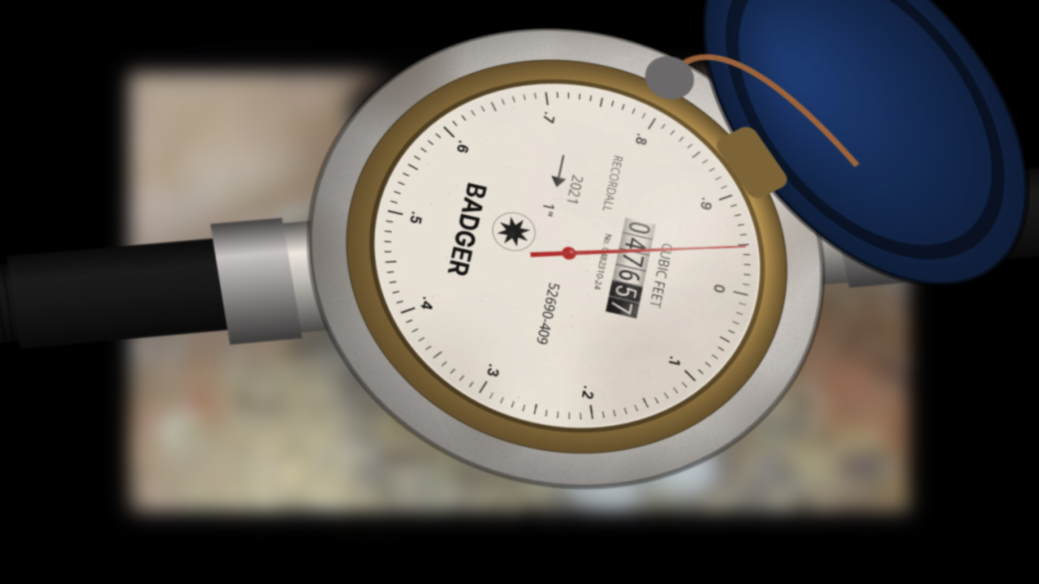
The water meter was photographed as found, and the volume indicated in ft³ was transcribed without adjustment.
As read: 47656.95 ft³
